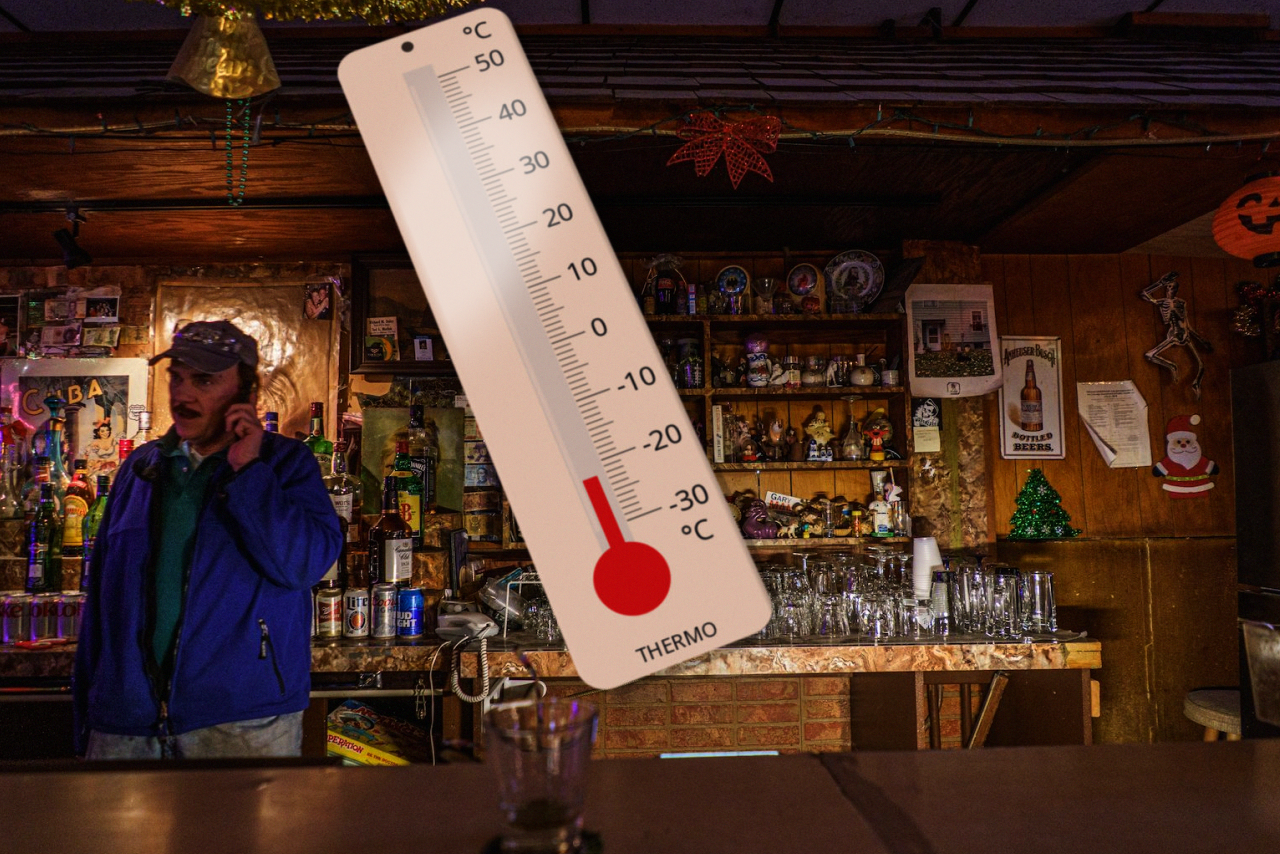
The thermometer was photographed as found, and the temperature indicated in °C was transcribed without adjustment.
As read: -22 °C
